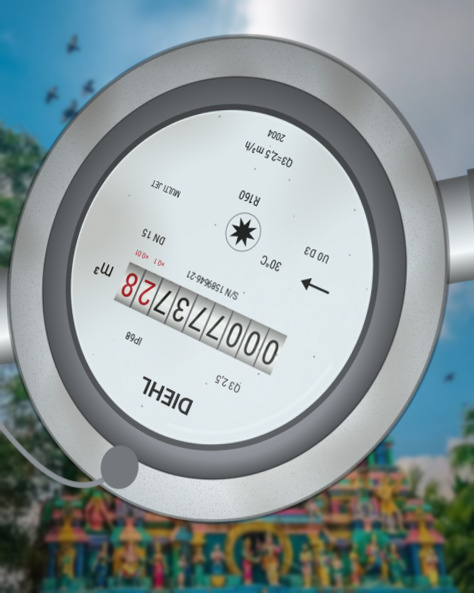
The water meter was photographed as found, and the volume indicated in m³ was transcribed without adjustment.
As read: 7737.28 m³
